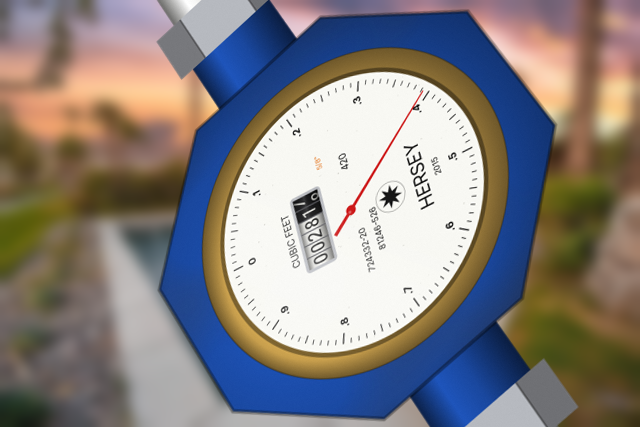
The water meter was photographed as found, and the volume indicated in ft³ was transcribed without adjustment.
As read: 2817.39 ft³
